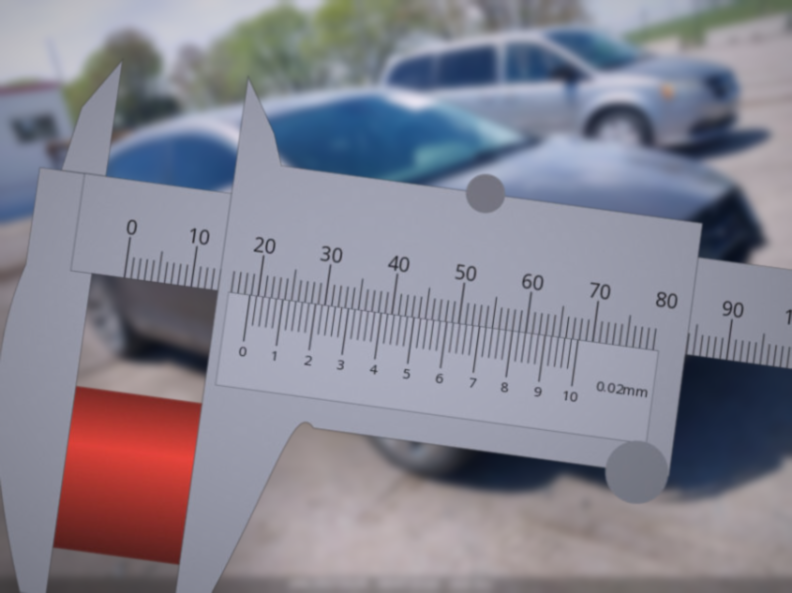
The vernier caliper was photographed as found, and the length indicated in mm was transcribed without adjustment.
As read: 18.8 mm
